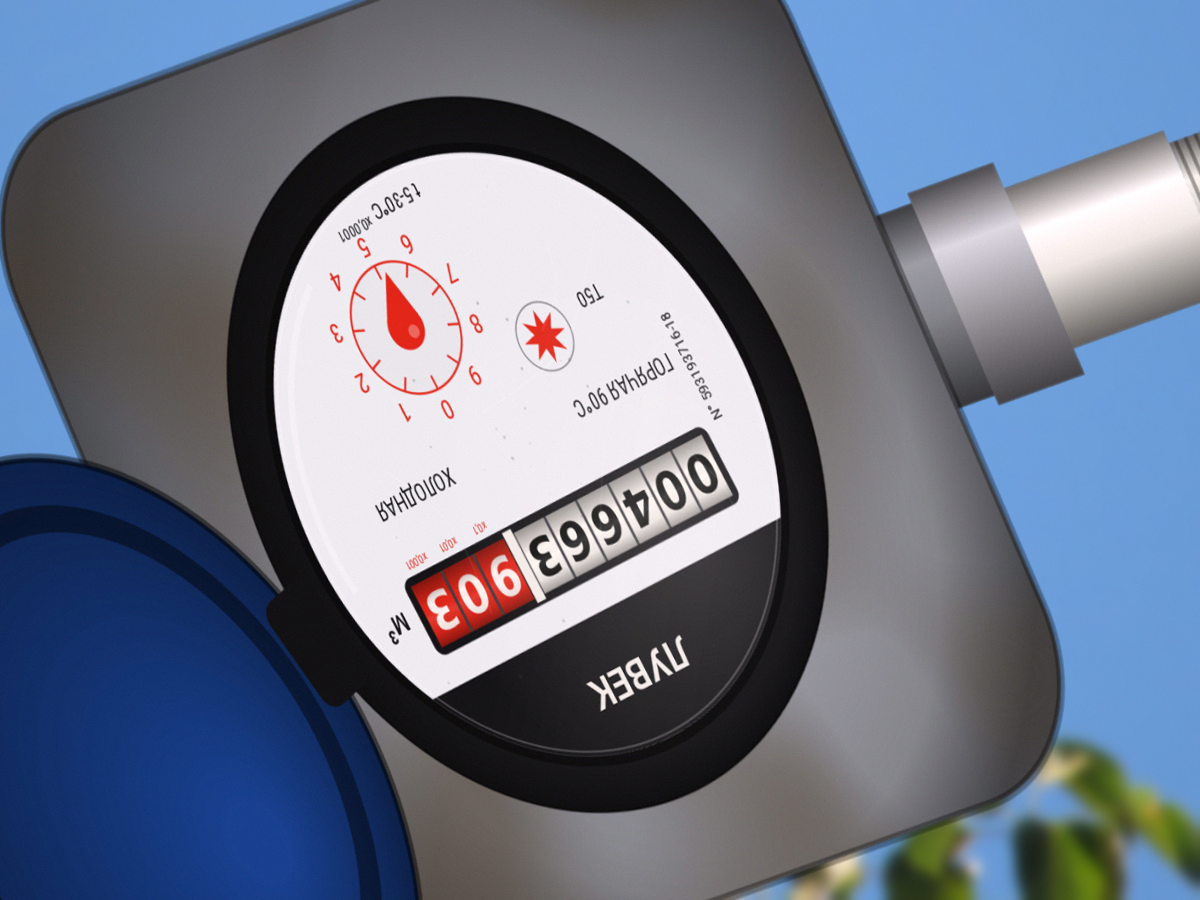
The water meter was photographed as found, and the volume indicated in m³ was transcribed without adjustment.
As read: 4663.9035 m³
